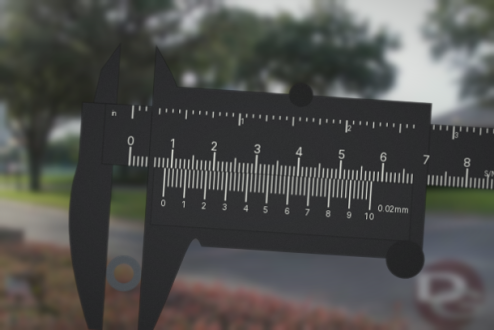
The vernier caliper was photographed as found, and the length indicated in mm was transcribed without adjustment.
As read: 8.5 mm
